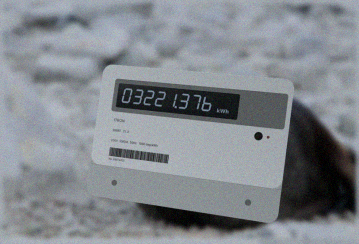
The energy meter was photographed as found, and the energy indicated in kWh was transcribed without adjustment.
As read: 3221.376 kWh
